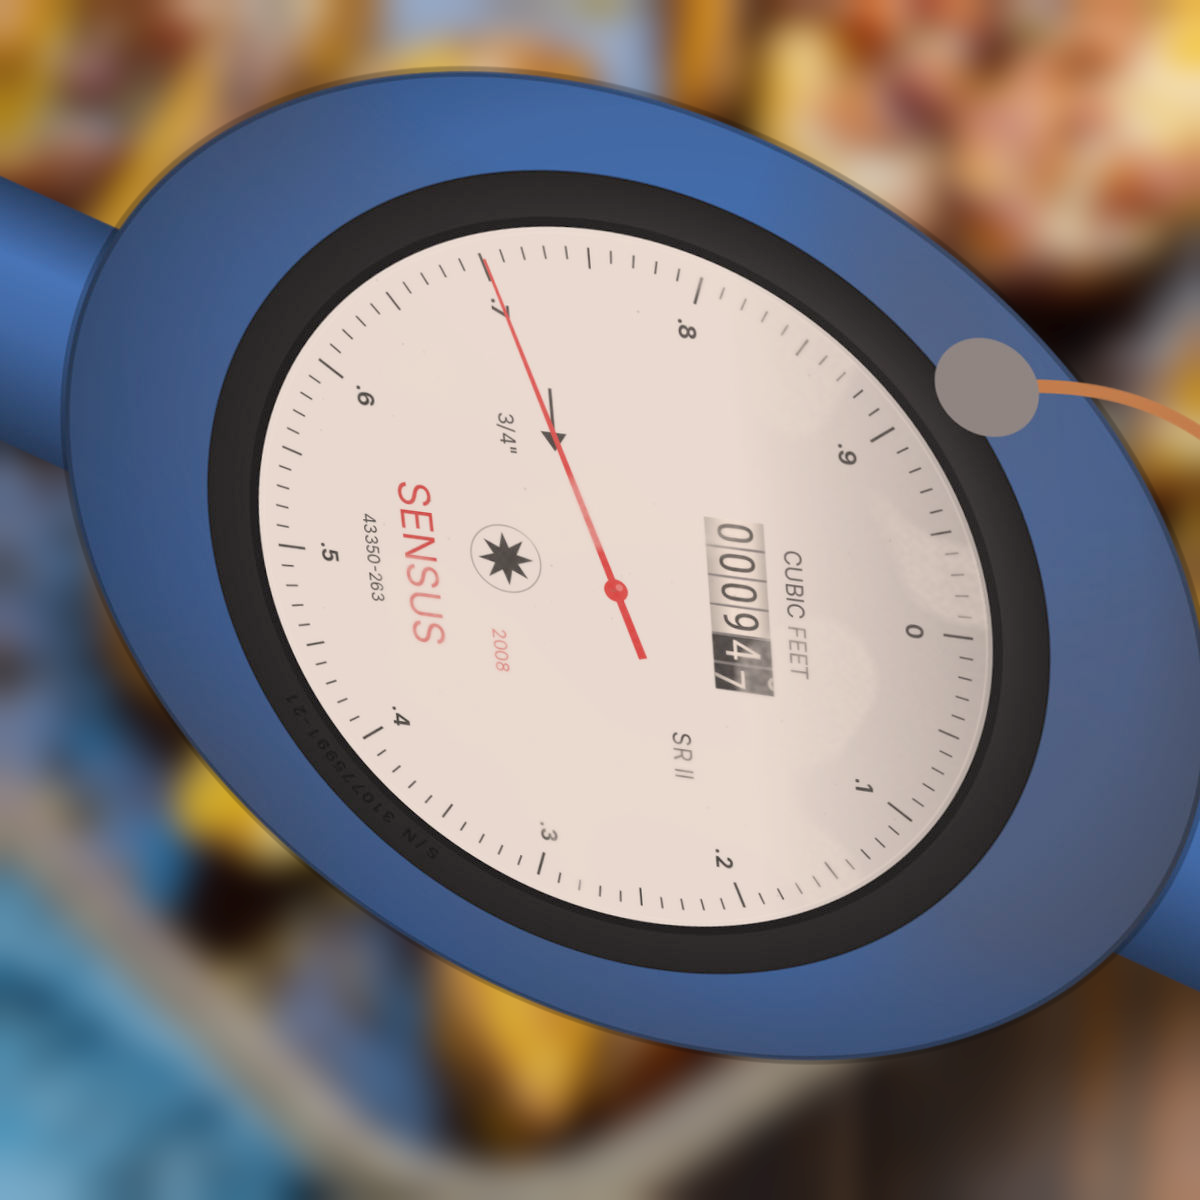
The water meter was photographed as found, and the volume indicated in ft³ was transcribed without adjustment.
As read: 946.70 ft³
